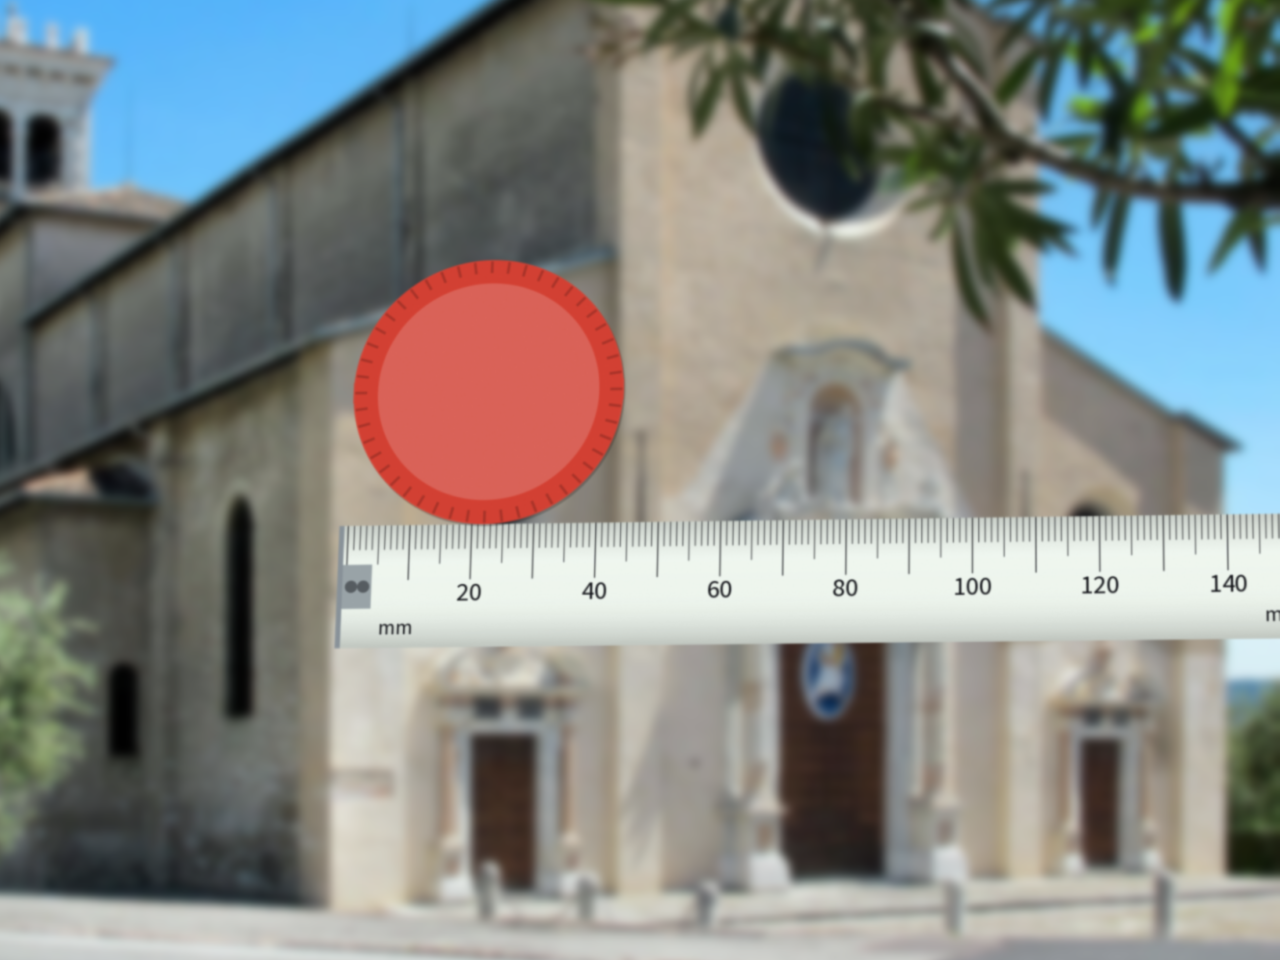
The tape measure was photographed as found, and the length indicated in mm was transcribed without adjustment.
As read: 44 mm
